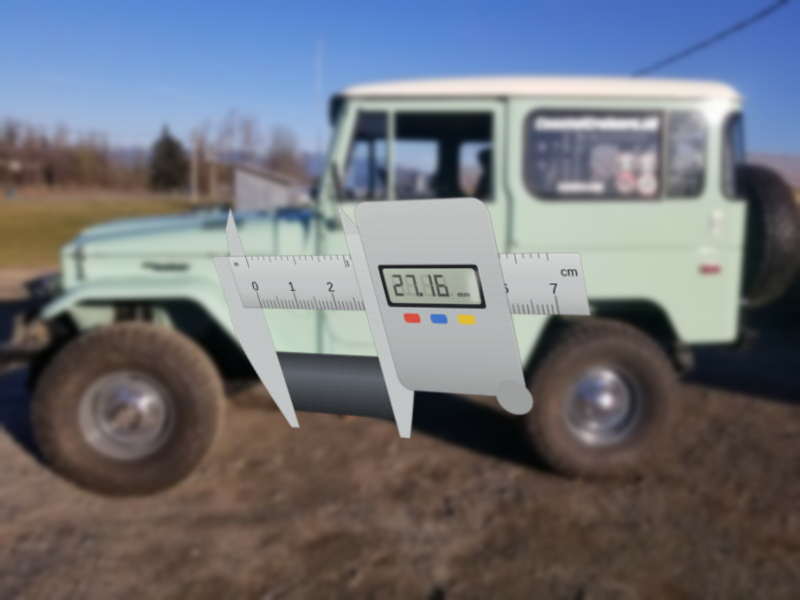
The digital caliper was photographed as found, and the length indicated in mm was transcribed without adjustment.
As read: 27.16 mm
